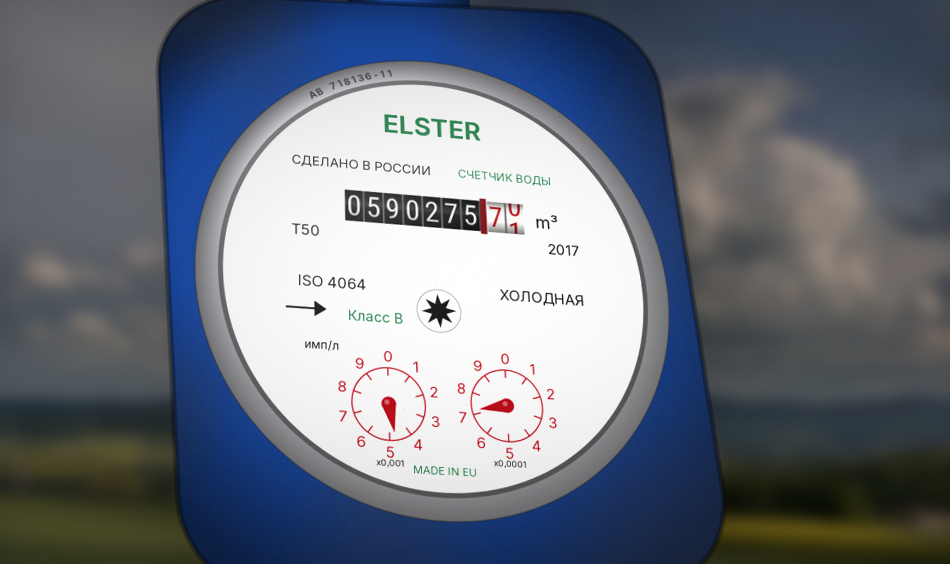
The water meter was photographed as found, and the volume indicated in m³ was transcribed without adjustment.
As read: 590275.7047 m³
